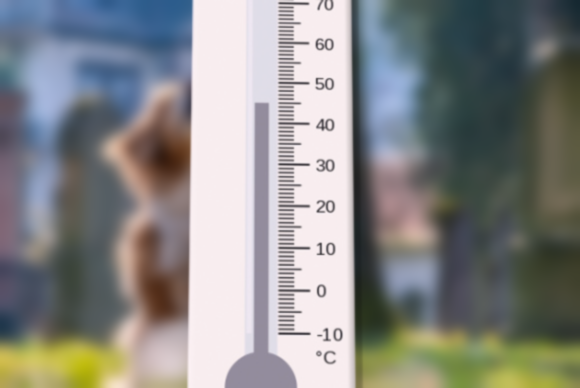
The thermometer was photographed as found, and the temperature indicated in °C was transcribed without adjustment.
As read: 45 °C
